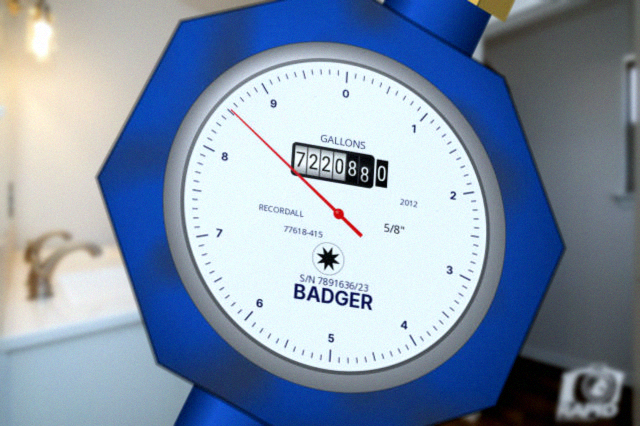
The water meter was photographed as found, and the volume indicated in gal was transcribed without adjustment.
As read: 7220878.5 gal
